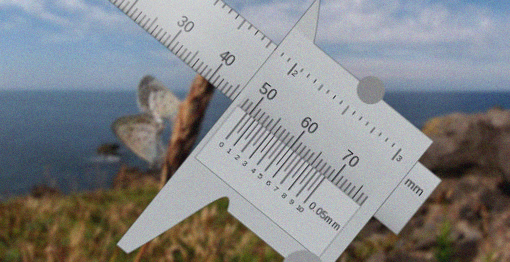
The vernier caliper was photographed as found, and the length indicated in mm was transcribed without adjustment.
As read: 49.5 mm
